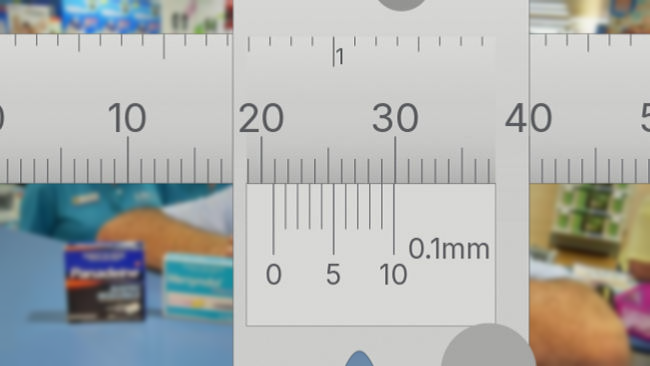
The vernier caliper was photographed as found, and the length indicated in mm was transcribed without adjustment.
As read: 20.9 mm
